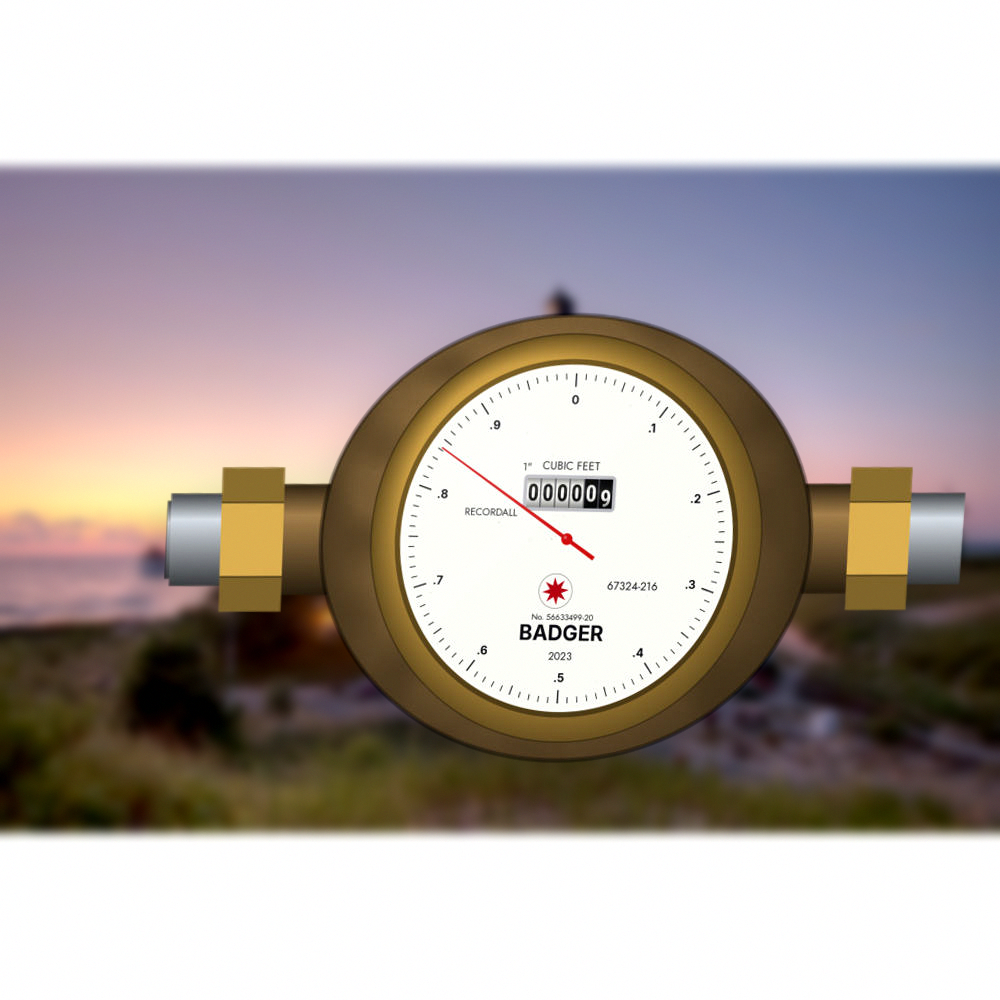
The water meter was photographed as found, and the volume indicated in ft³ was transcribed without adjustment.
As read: 8.84 ft³
